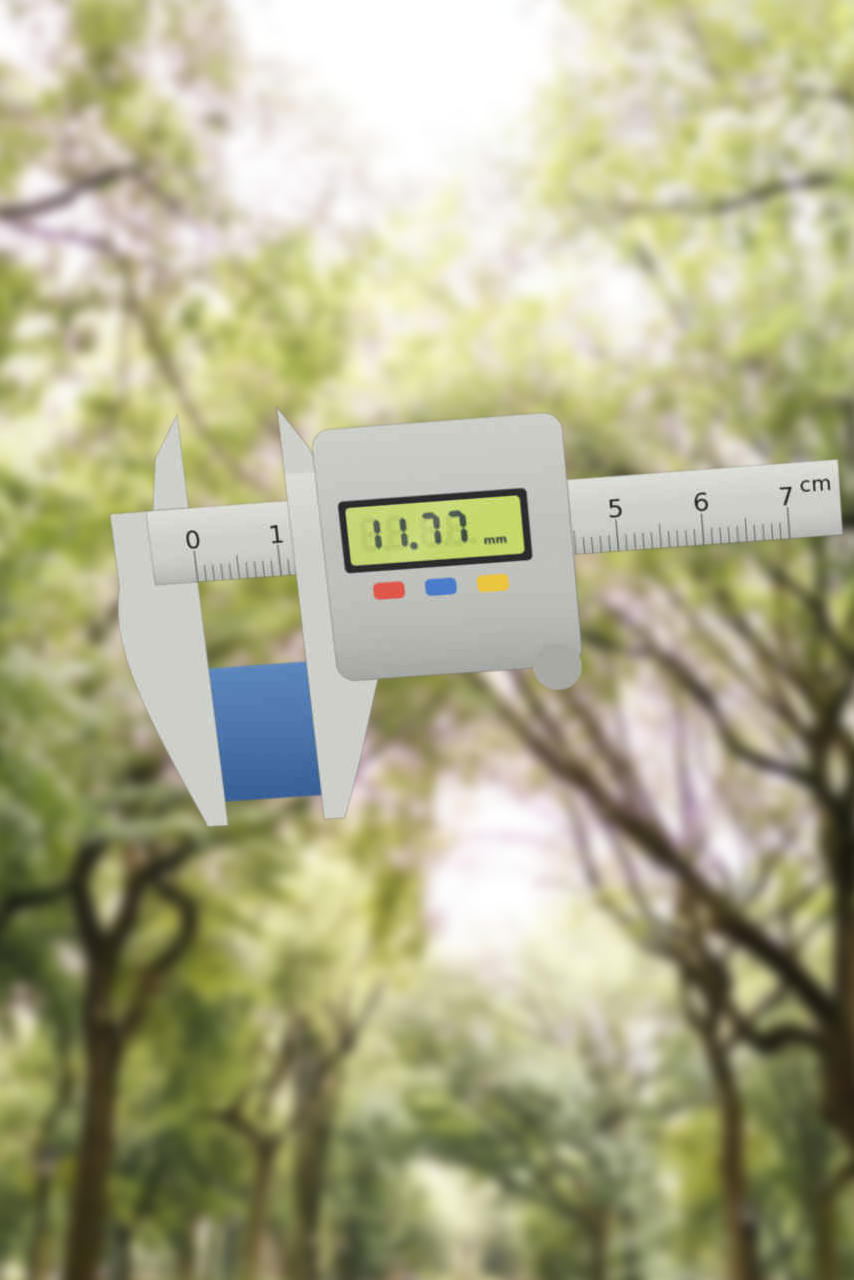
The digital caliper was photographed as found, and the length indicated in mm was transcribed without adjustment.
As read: 11.77 mm
